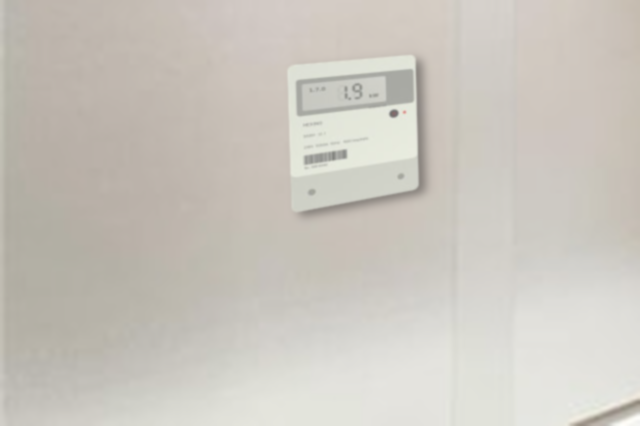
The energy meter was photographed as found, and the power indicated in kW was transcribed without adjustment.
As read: 1.9 kW
